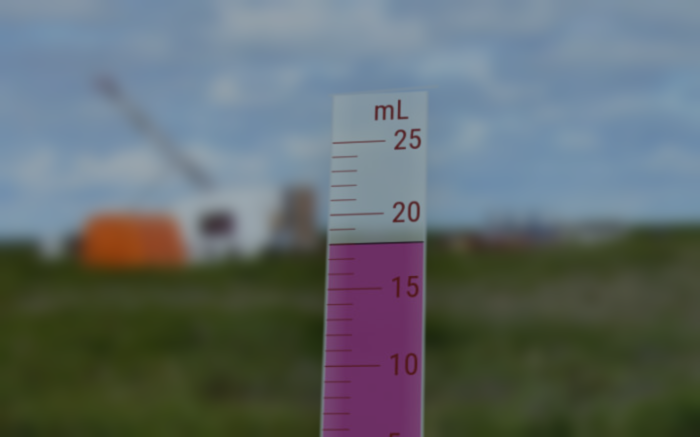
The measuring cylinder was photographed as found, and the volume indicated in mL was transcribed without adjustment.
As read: 18 mL
